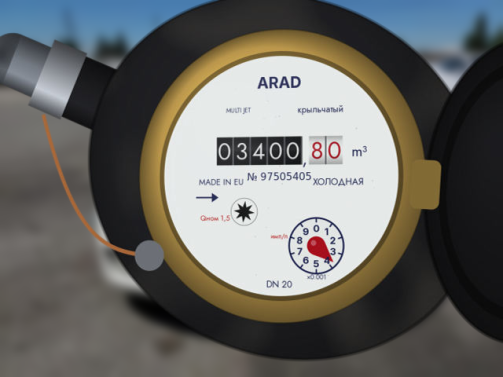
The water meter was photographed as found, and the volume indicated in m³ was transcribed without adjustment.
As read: 3400.803 m³
